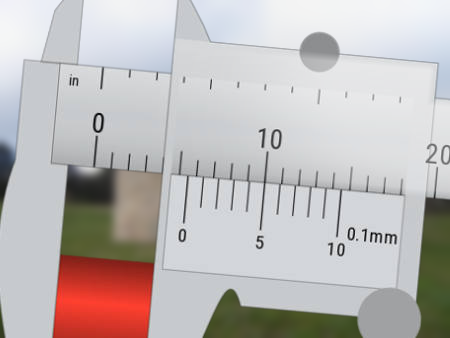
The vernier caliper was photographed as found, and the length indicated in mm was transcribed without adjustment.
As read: 5.5 mm
